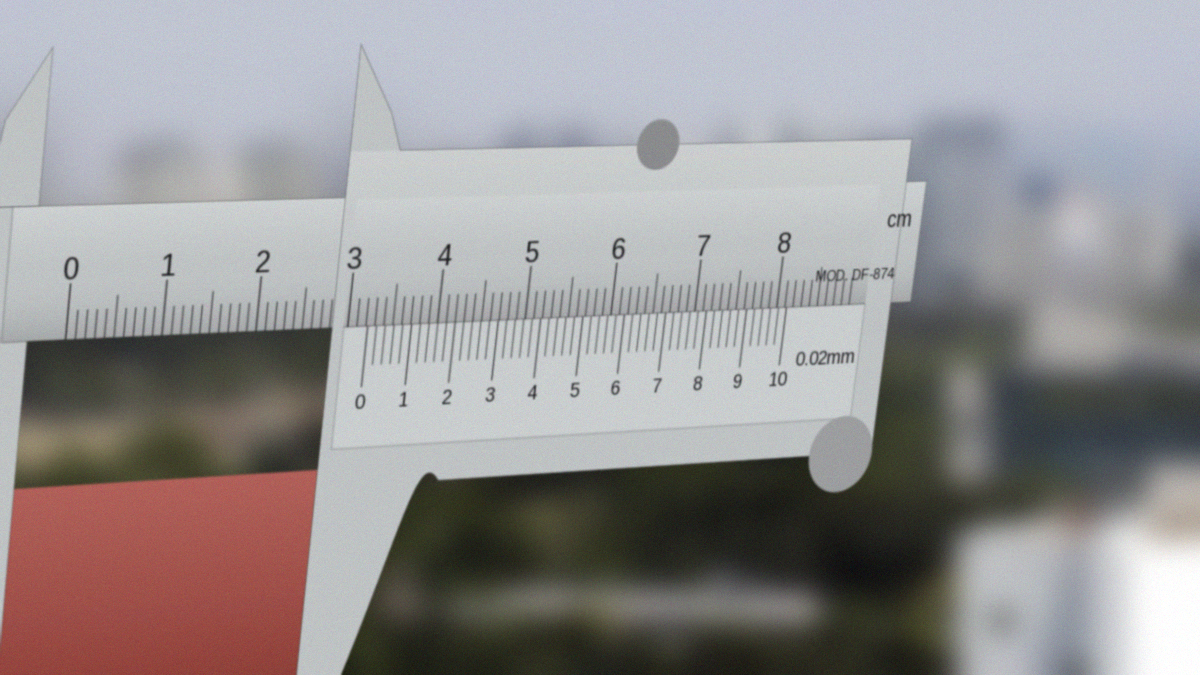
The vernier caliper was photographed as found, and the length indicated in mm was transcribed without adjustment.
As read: 32.2 mm
